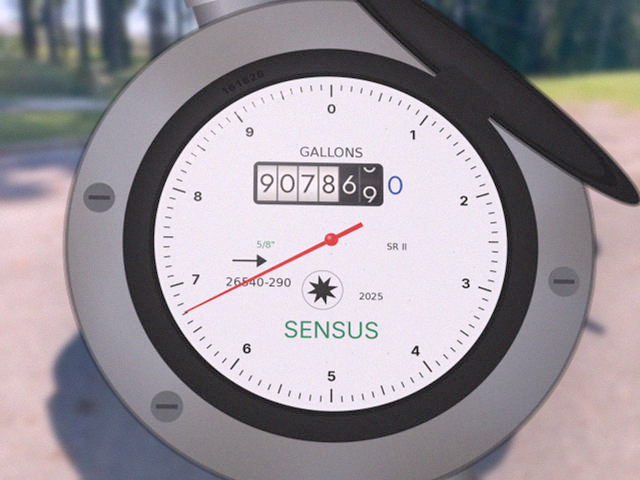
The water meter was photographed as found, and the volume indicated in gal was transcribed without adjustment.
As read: 9078686.7 gal
